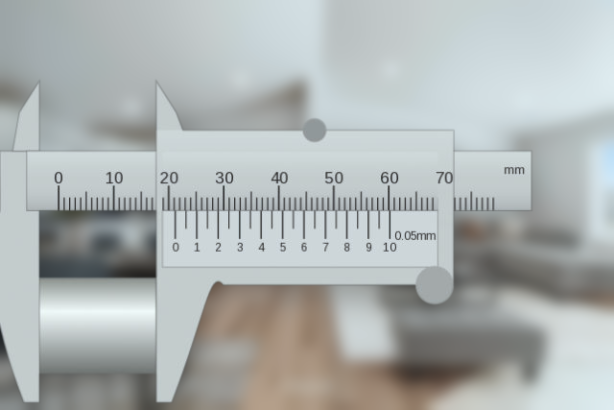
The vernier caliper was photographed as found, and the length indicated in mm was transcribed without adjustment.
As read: 21.2 mm
